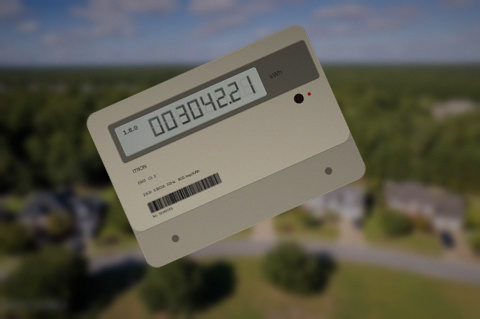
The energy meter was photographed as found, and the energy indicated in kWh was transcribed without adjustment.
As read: 3042.21 kWh
